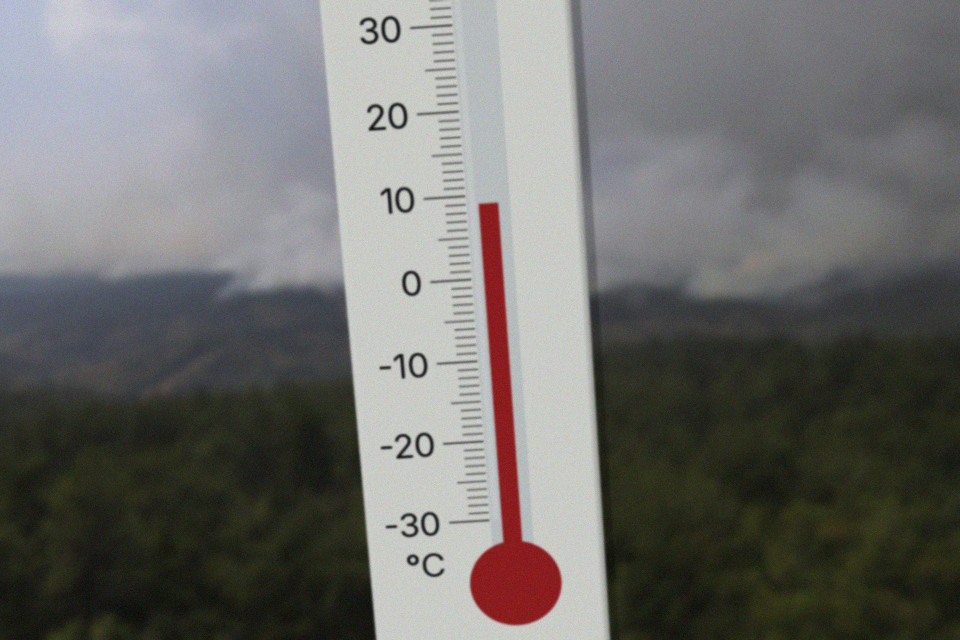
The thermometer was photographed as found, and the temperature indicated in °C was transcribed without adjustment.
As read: 9 °C
